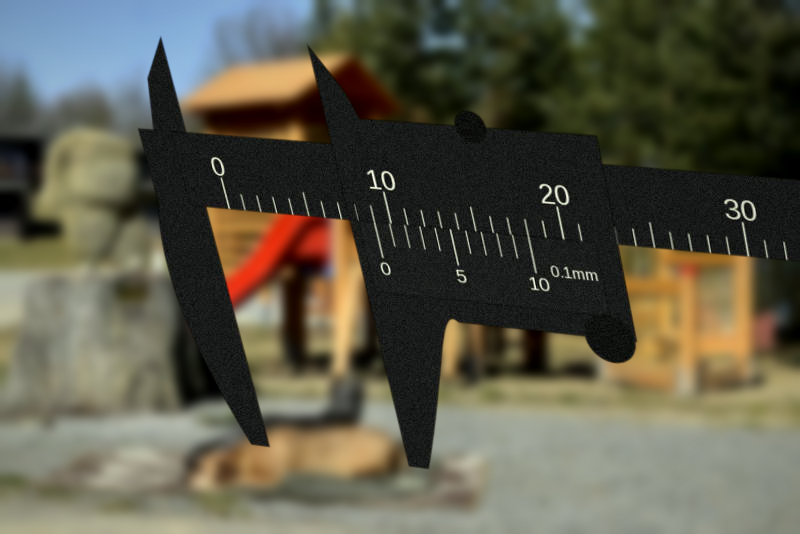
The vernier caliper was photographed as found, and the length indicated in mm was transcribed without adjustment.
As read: 9.0 mm
